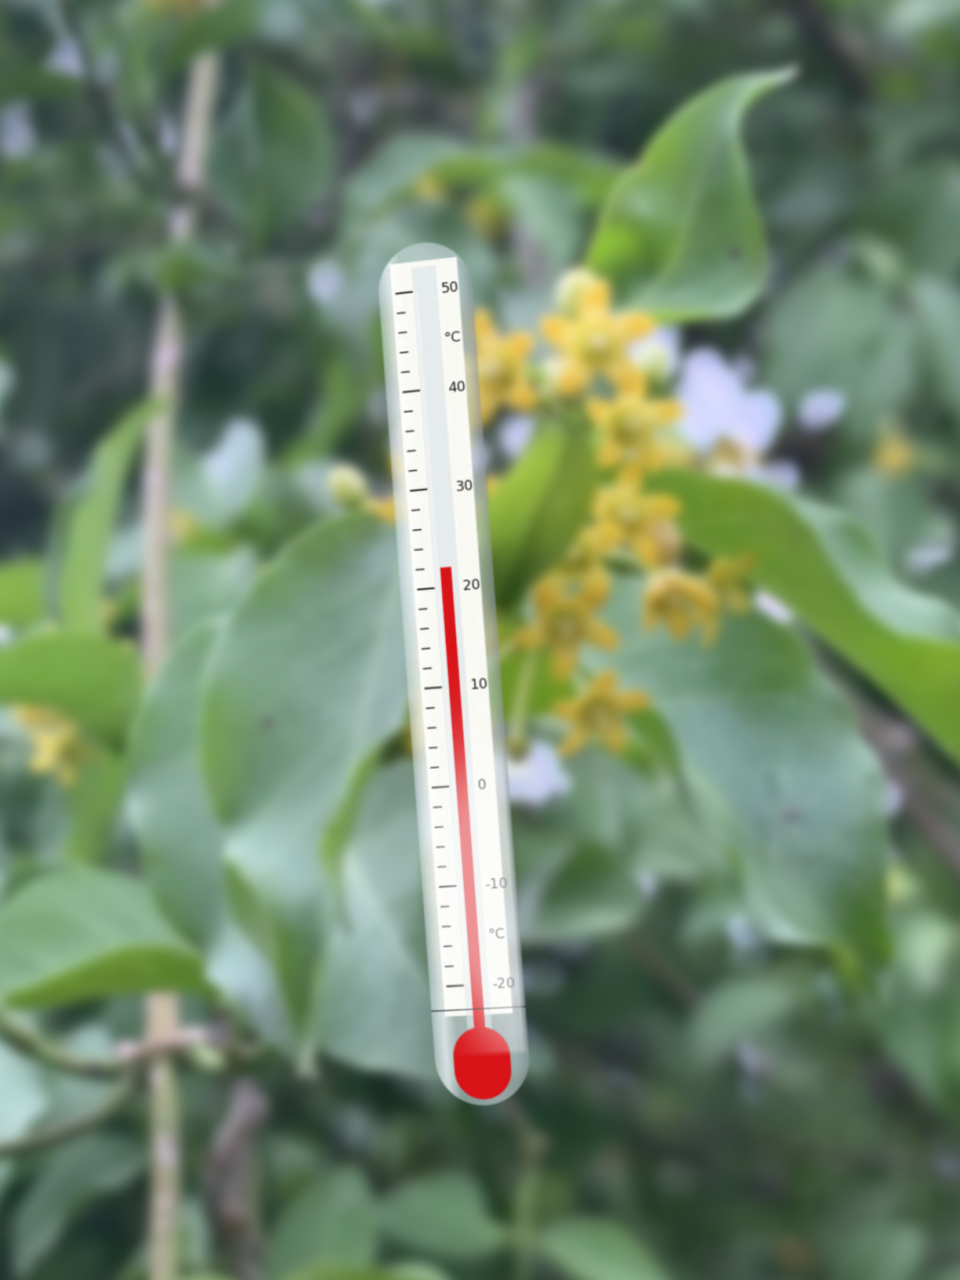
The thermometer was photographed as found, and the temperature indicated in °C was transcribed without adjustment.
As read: 22 °C
